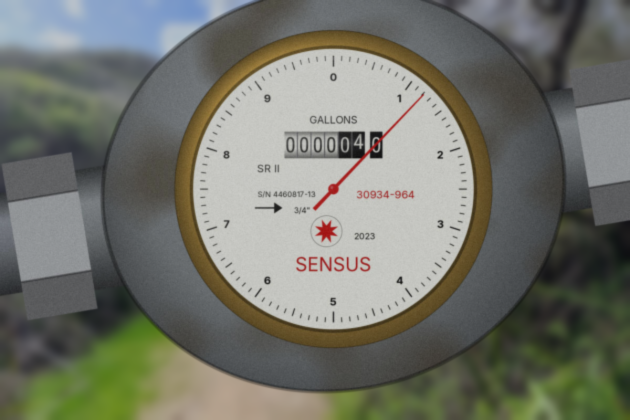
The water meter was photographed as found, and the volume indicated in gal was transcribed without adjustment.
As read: 41.2 gal
